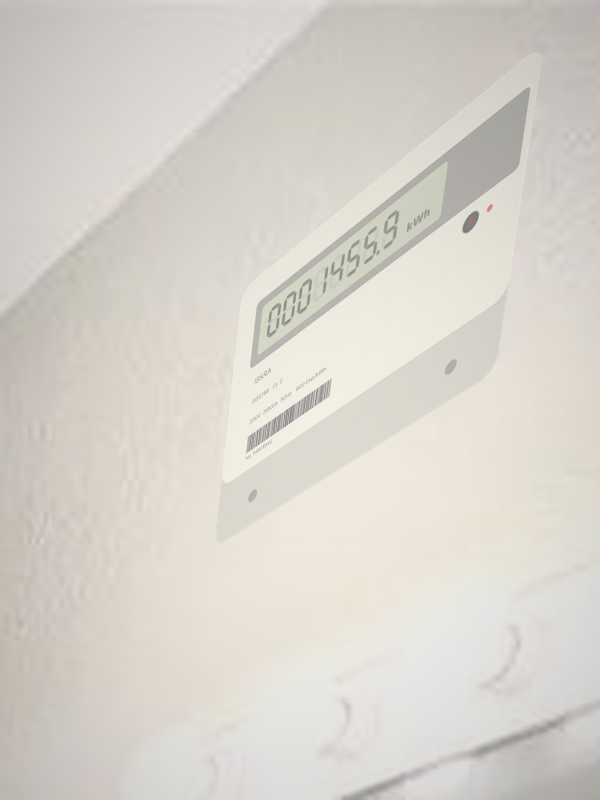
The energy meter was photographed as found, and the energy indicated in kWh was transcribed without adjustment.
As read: 1455.9 kWh
